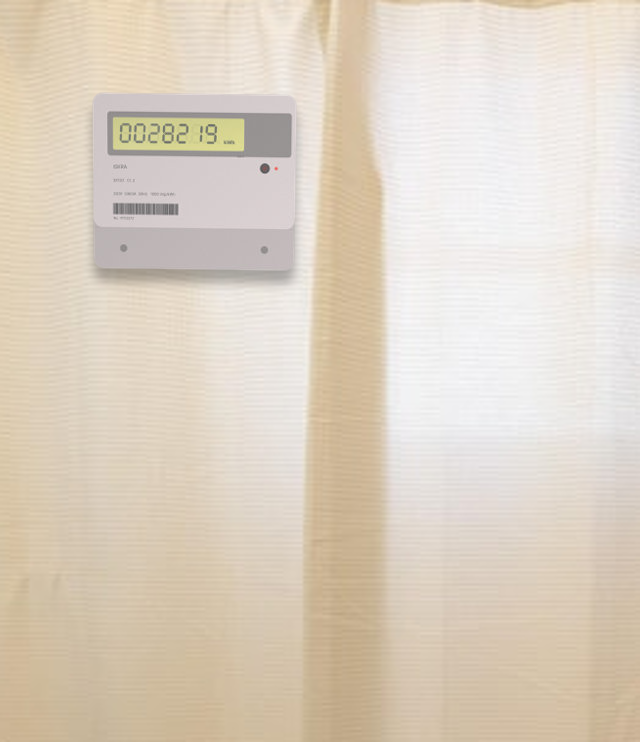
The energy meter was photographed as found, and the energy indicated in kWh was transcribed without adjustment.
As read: 28219 kWh
